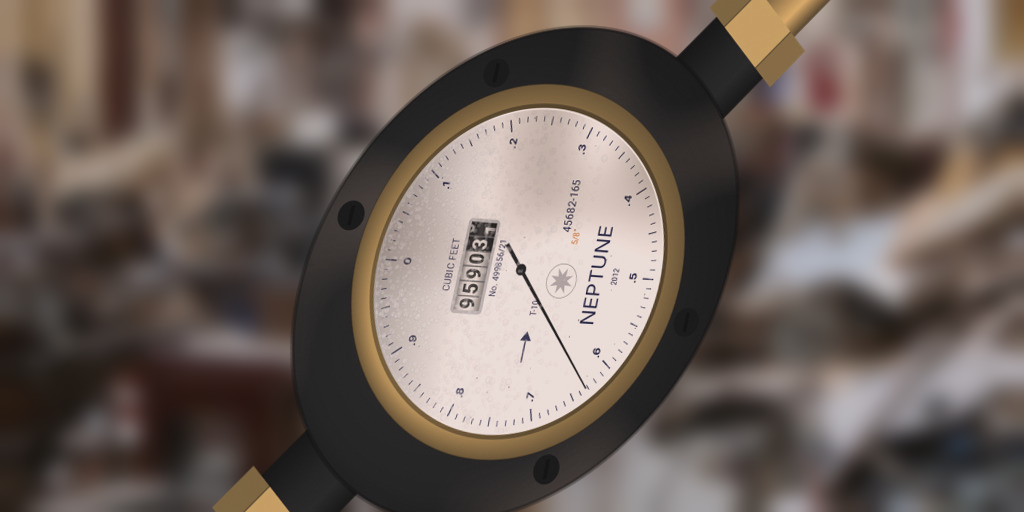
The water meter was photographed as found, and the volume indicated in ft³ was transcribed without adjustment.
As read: 959030.63 ft³
